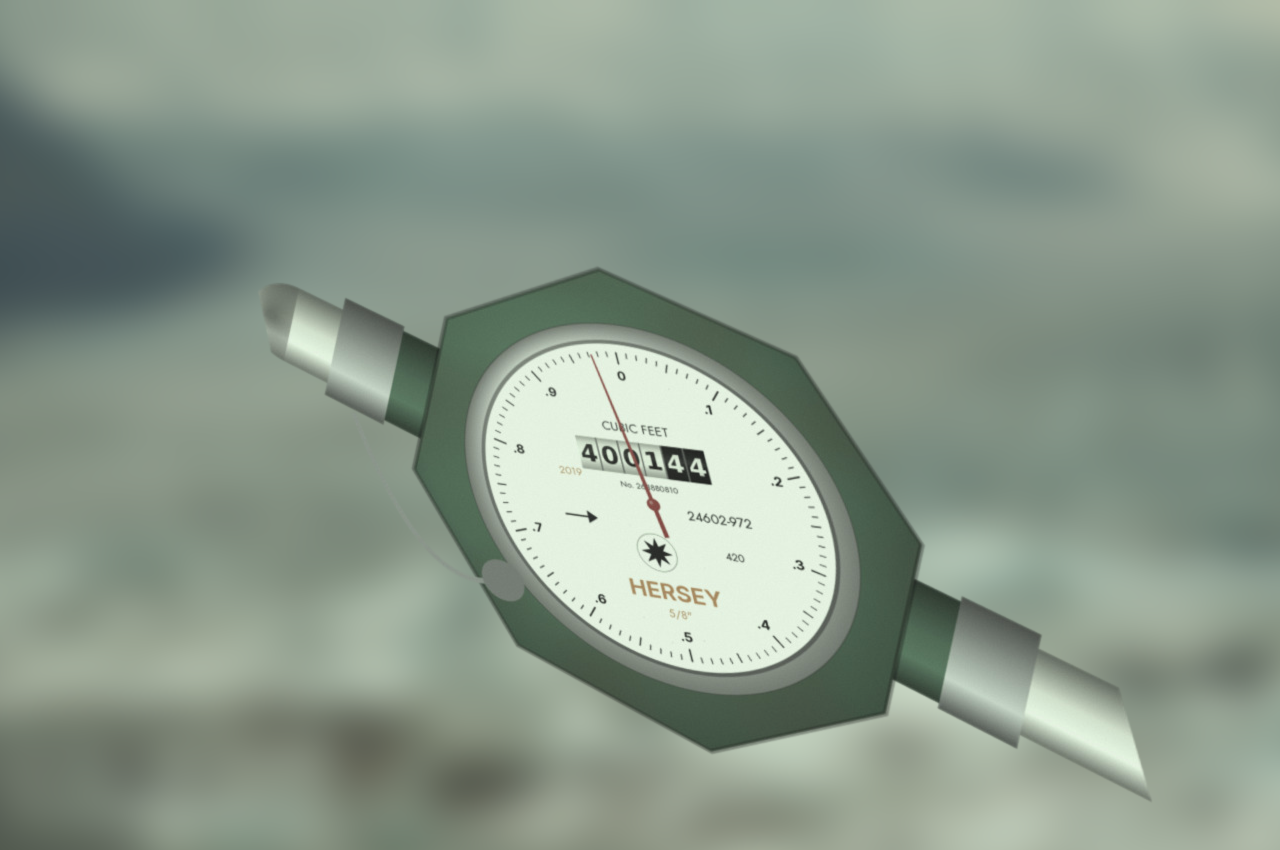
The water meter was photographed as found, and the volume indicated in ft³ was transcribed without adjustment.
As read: 400143.97 ft³
